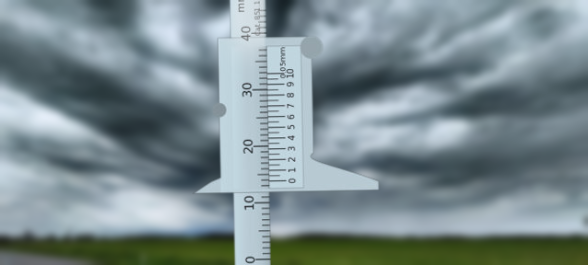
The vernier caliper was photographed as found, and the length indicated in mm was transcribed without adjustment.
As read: 13.8 mm
